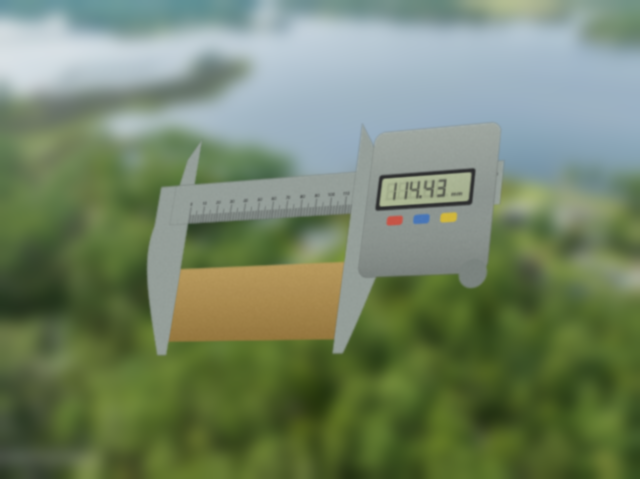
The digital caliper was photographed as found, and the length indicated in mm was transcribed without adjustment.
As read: 114.43 mm
